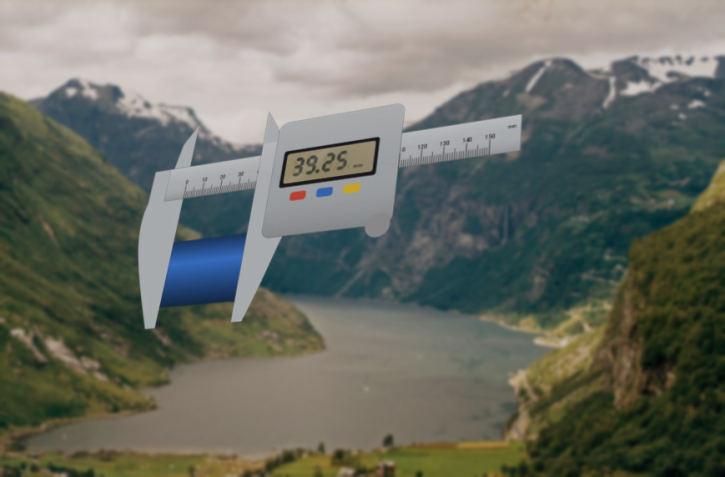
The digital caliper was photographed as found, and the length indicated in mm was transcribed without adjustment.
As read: 39.25 mm
